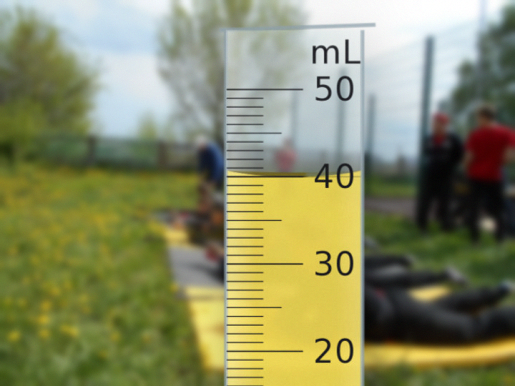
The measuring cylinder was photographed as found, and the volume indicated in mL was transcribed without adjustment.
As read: 40 mL
